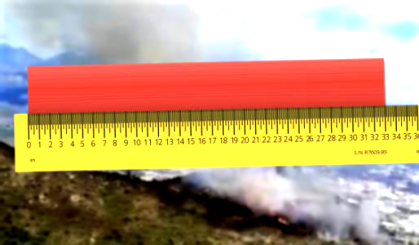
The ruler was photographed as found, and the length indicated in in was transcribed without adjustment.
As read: 33 in
